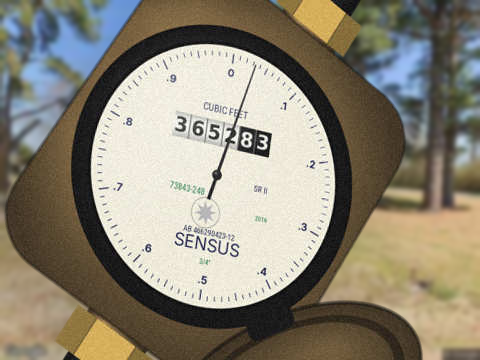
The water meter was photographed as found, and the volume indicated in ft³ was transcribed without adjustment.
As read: 365283.03 ft³
